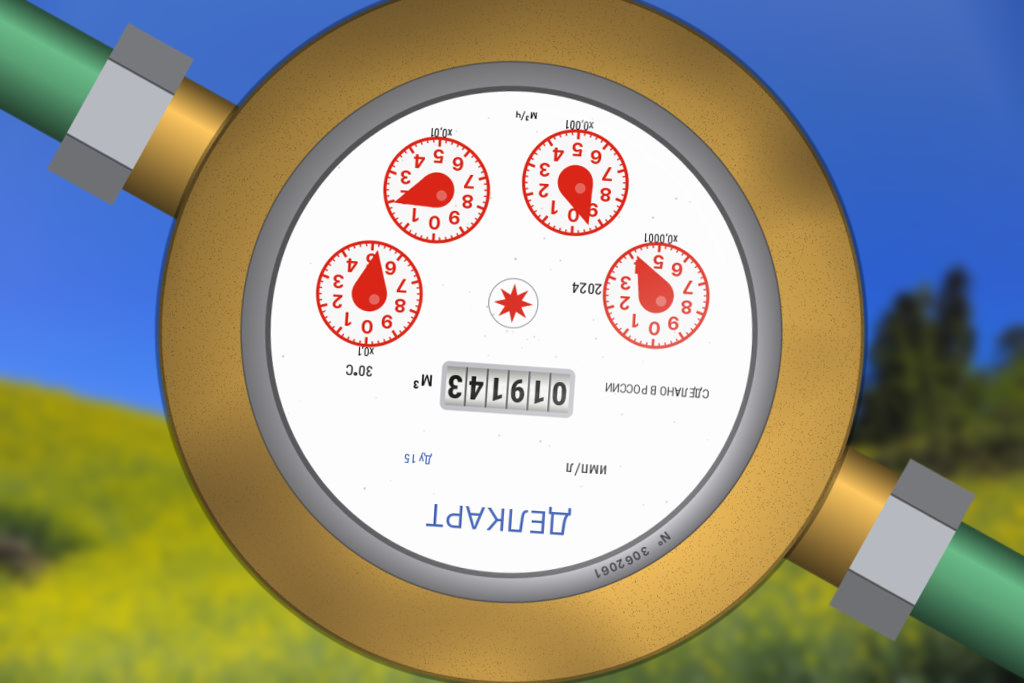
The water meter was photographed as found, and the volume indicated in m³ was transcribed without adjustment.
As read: 19143.5194 m³
